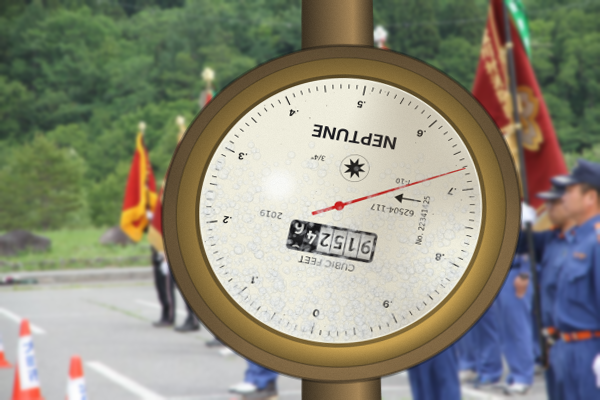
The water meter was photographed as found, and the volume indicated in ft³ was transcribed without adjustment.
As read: 915245.67 ft³
